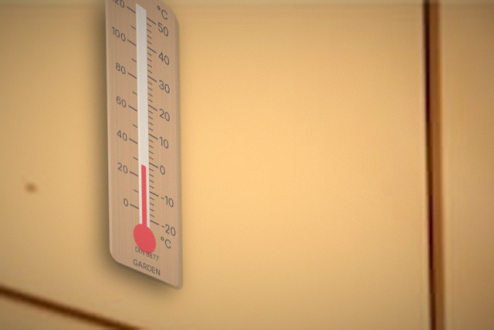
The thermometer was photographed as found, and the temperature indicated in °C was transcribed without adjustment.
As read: -2 °C
